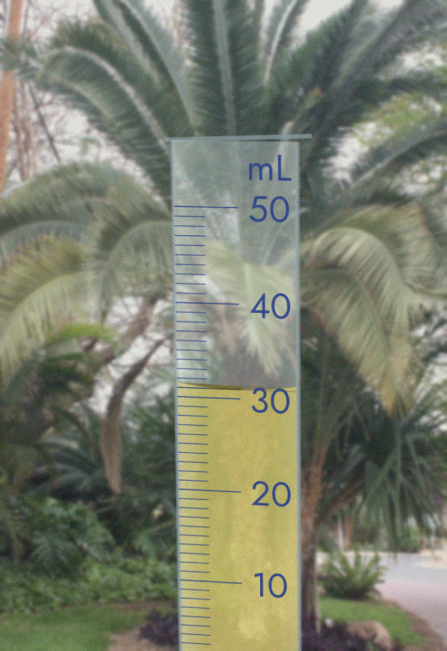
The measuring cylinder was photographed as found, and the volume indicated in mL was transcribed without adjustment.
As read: 31 mL
